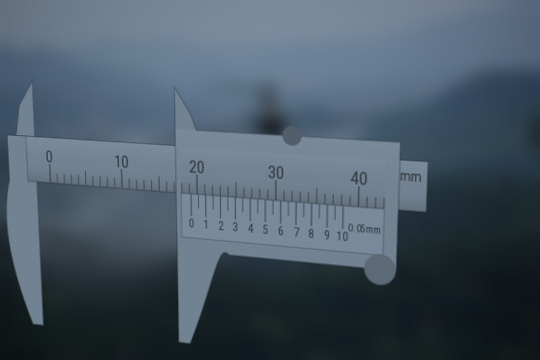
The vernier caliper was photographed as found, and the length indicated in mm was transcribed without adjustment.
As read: 19.2 mm
